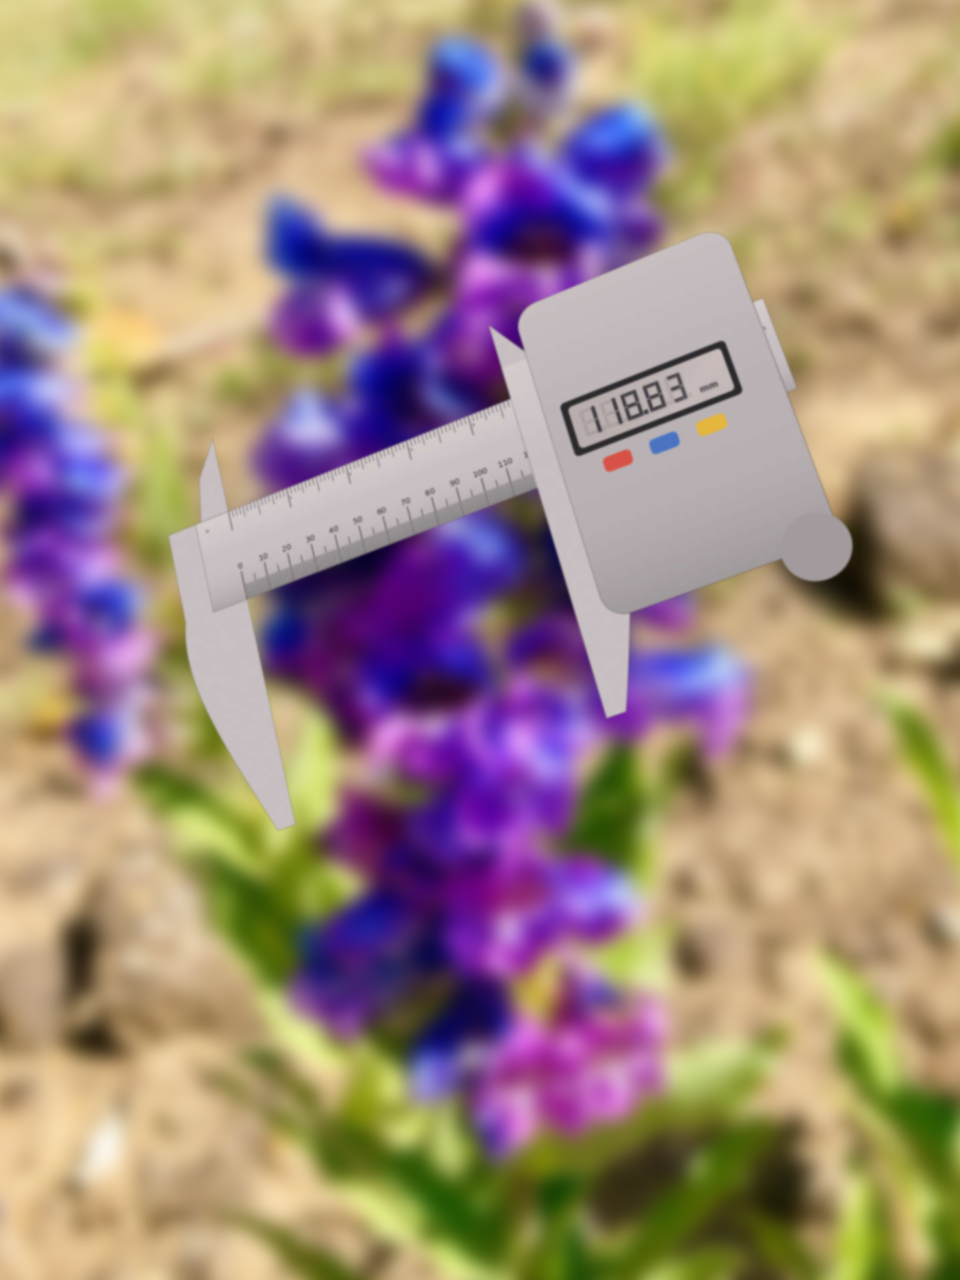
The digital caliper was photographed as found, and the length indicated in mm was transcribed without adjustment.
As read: 118.83 mm
